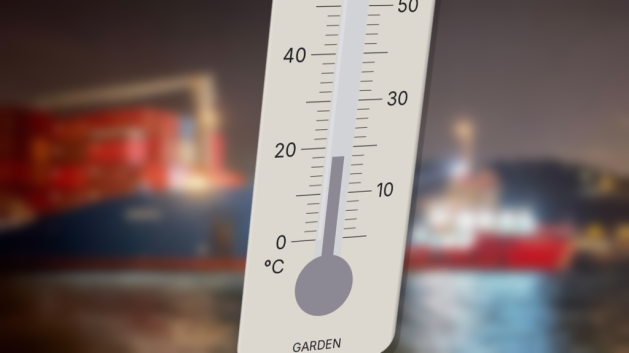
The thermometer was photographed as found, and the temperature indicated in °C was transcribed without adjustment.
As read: 18 °C
